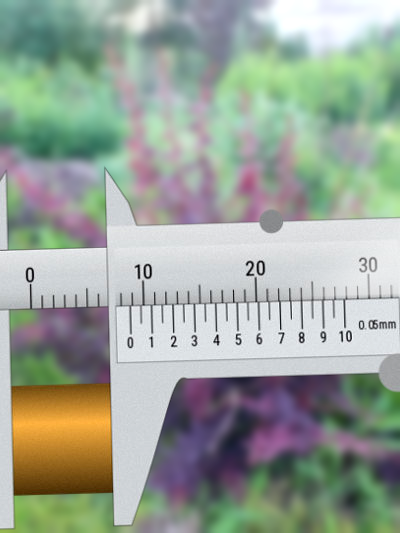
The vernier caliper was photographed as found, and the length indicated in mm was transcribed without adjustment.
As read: 8.8 mm
